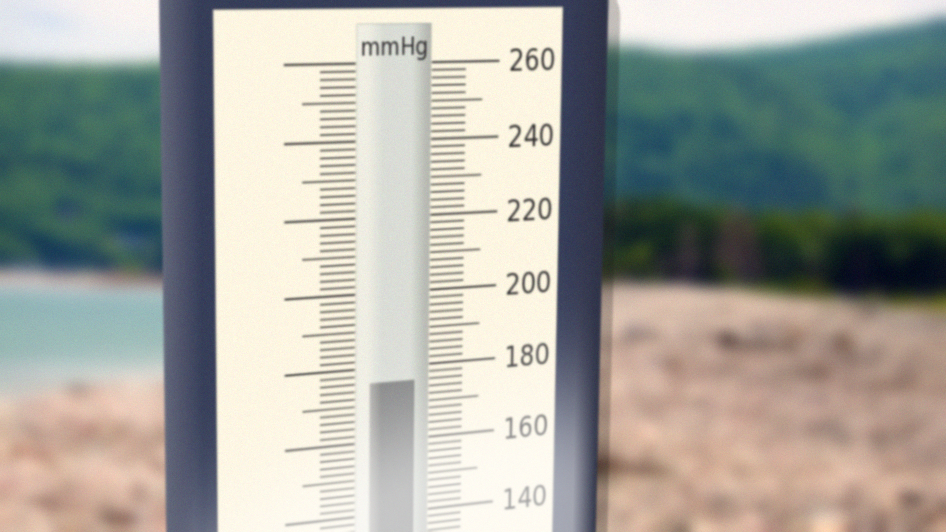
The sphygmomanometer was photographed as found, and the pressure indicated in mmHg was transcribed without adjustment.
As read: 176 mmHg
